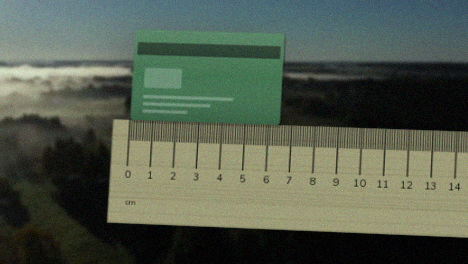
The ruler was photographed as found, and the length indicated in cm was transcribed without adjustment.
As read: 6.5 cm
